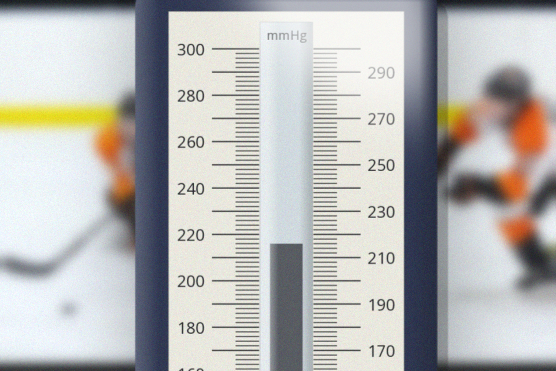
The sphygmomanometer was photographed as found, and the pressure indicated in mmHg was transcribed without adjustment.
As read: 216 mmHg
